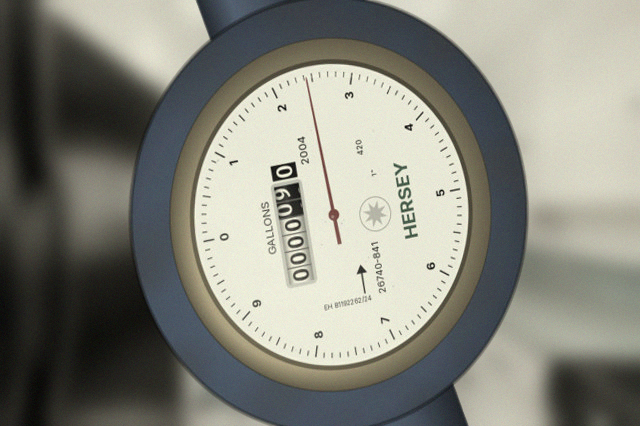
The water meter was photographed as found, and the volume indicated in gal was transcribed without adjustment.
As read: 92.4 gal
